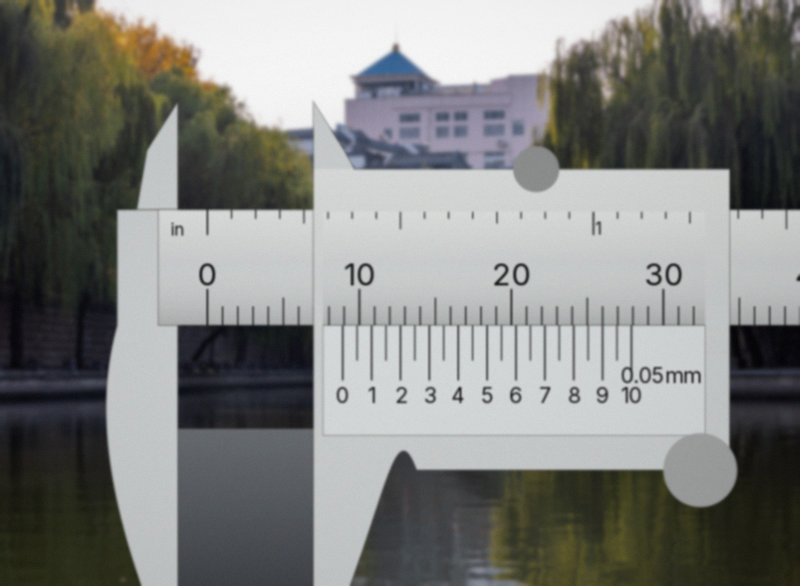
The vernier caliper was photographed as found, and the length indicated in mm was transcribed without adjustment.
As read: 8.9 mm
